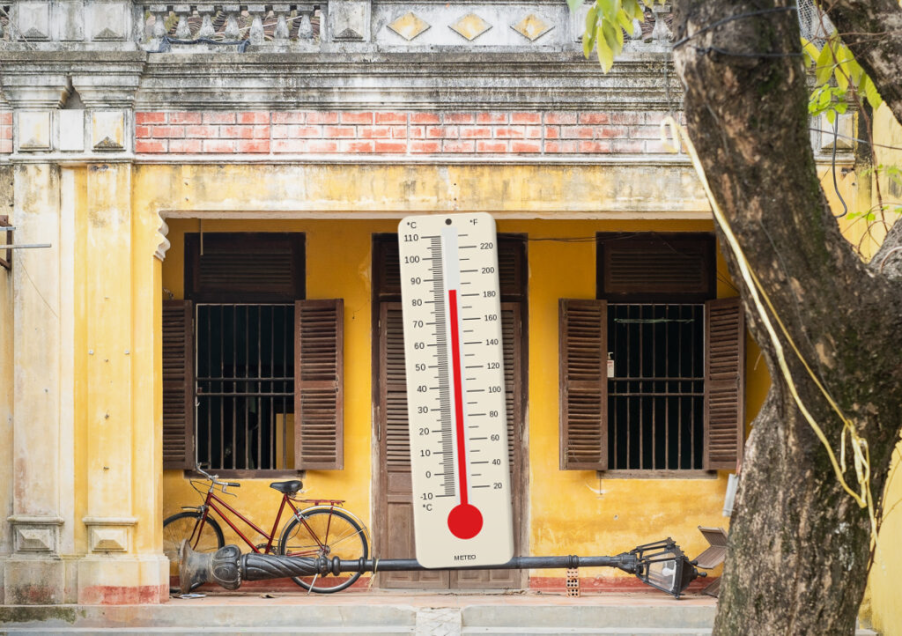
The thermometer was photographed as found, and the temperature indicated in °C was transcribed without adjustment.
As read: 85 °C
